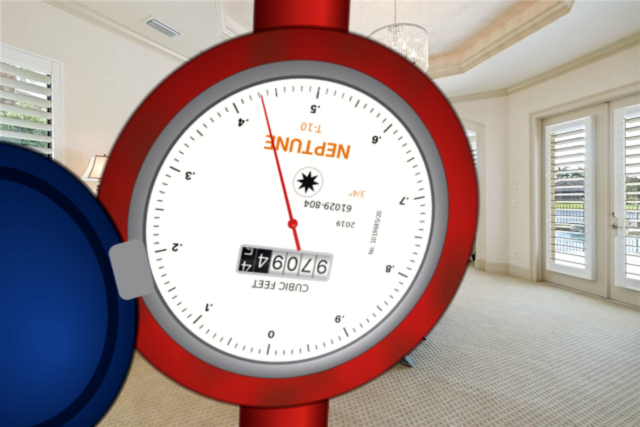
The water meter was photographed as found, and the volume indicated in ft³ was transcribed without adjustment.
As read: 970944.43 ft³
